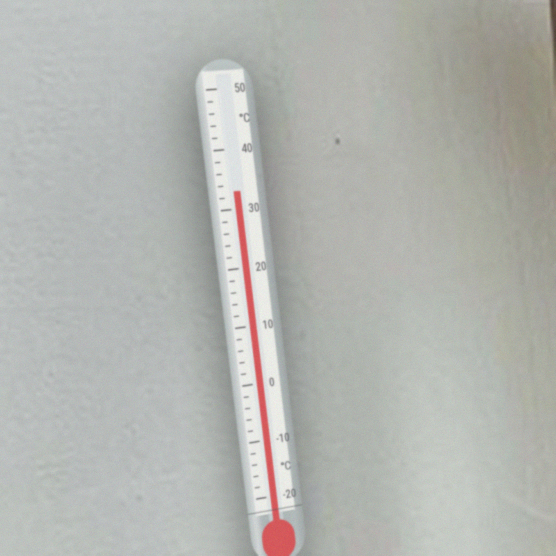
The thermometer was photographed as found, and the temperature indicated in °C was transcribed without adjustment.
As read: 33 °C
